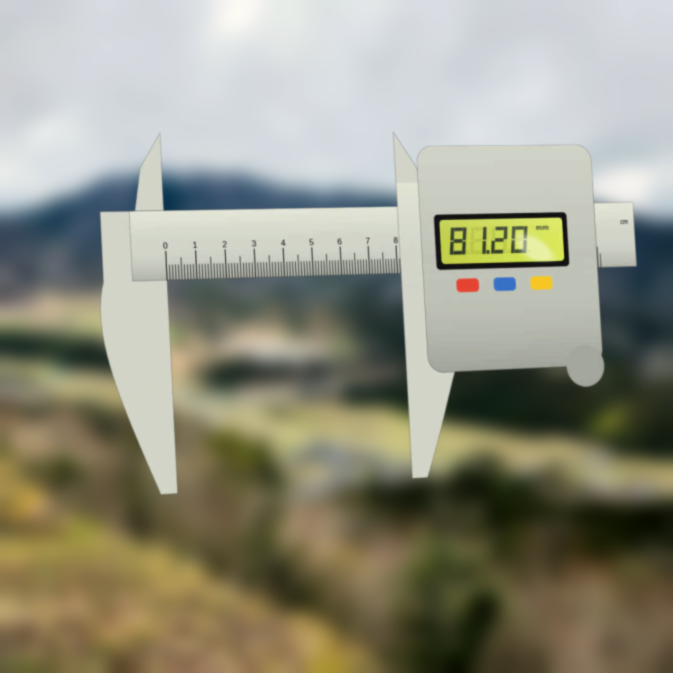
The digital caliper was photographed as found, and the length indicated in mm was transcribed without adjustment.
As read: 81.20 mm
